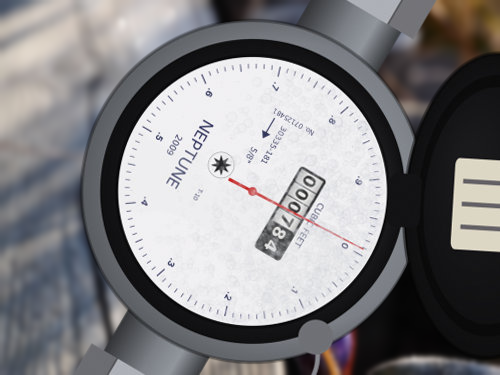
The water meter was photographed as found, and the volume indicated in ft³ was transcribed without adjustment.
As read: 783.99 ft³
